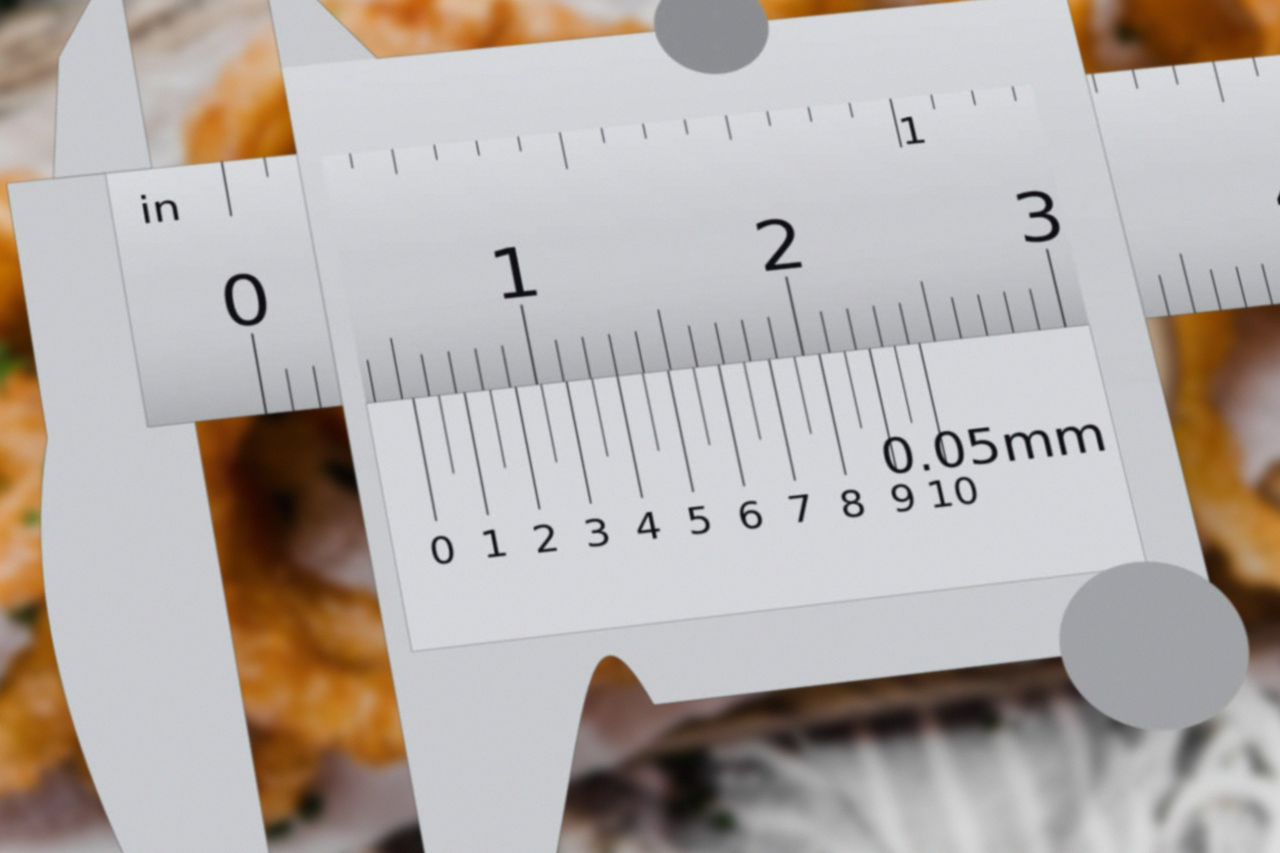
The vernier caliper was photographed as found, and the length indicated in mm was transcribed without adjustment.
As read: 5.4 mm
